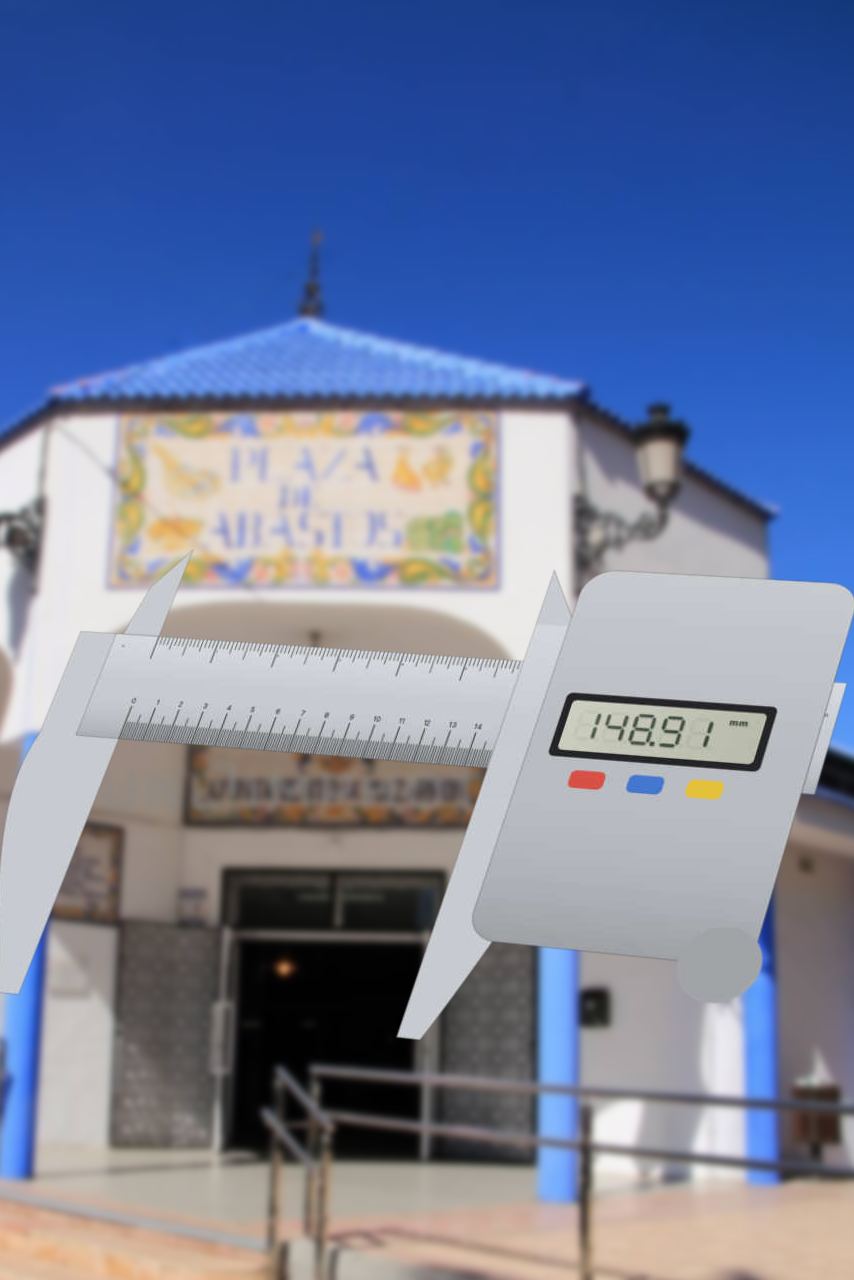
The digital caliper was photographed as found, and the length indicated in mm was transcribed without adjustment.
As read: 148.91 mm
